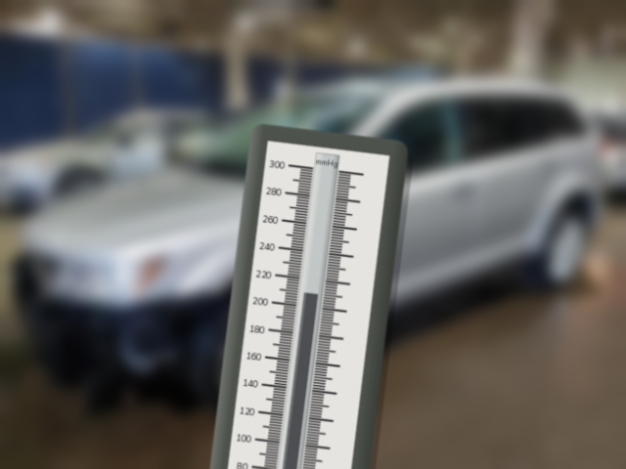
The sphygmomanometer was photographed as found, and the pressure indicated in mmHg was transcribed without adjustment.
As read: 210 mmHg
